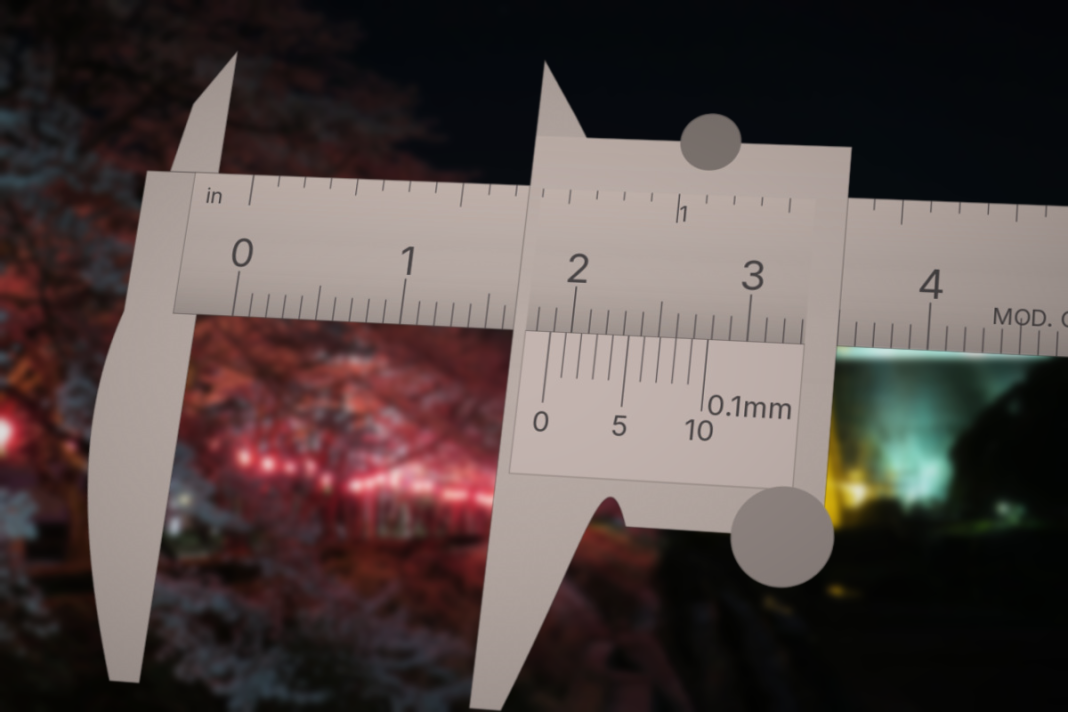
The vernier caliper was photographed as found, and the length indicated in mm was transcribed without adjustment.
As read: 18.8 mm
